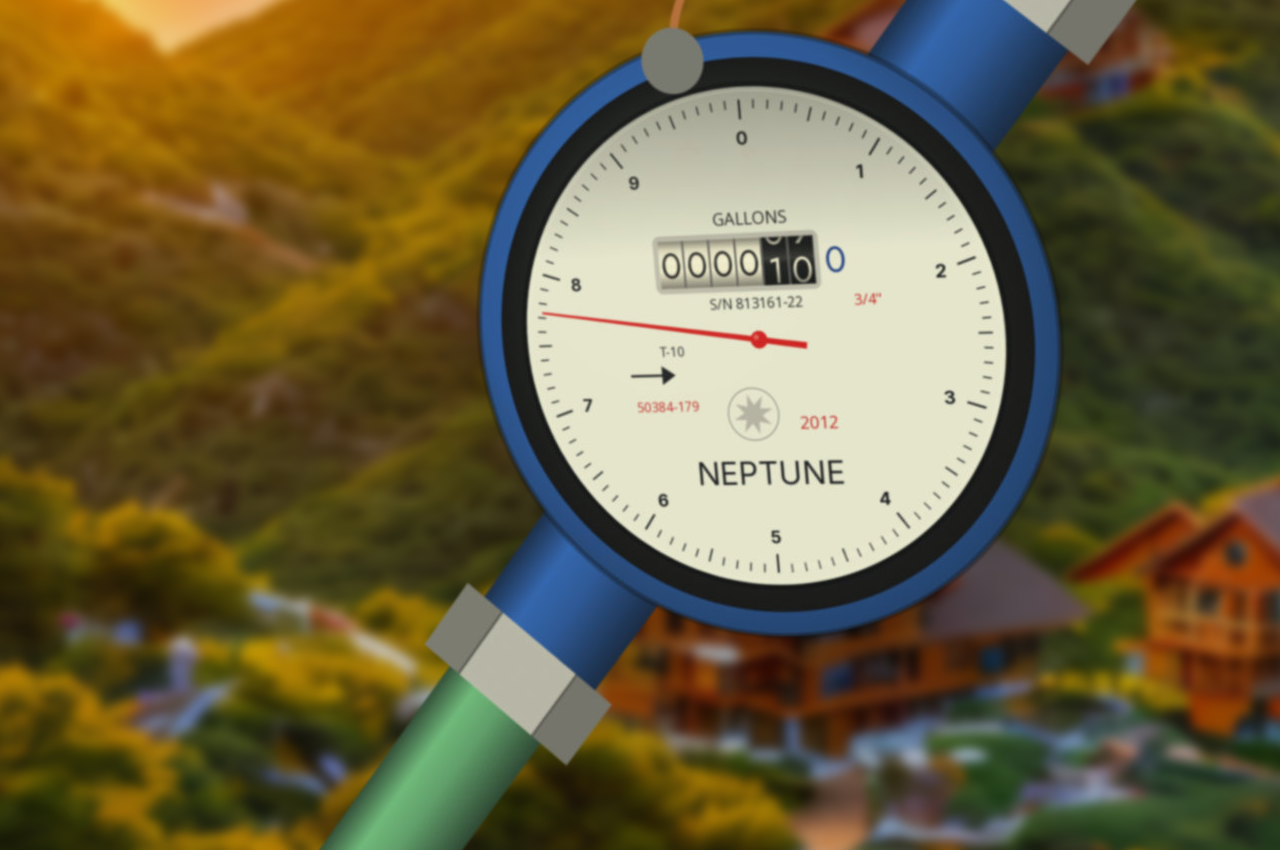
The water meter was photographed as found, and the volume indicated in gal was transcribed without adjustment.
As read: 97.7 gal
